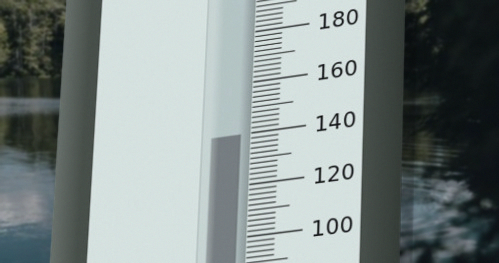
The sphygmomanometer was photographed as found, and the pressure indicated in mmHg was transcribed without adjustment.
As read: 140 mmHg
